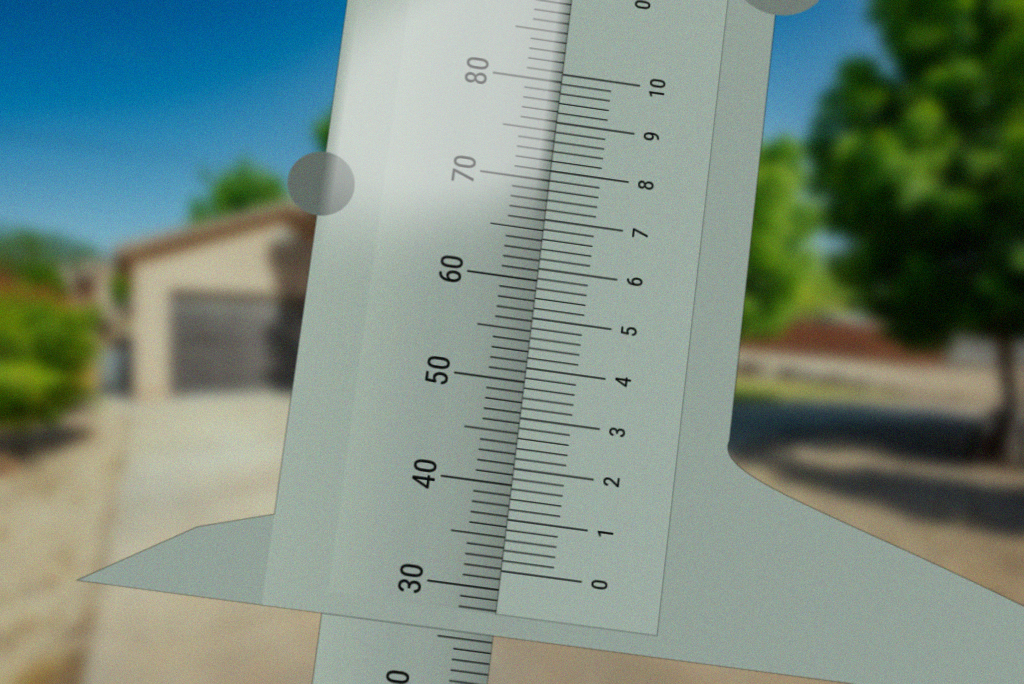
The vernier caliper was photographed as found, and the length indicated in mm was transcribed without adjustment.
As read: 31.8 mm
